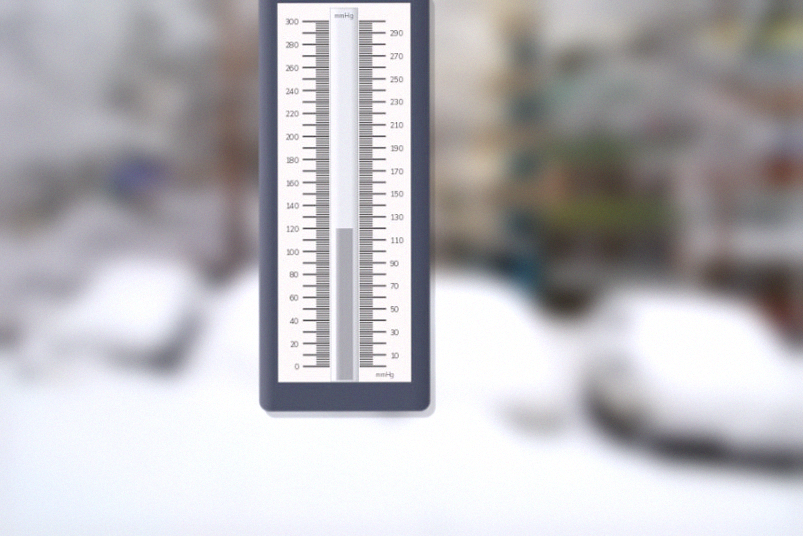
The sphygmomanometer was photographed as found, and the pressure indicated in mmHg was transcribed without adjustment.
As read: 120 mmHg
